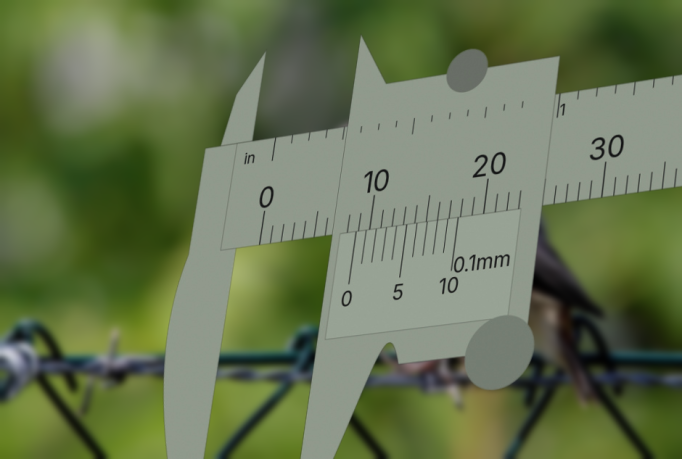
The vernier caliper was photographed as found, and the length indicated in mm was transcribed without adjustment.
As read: 8.8 mm
